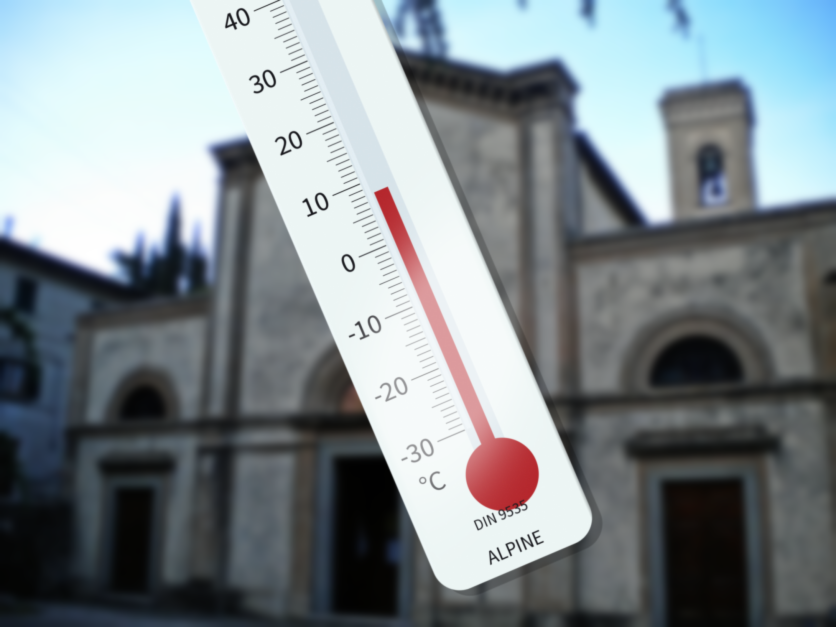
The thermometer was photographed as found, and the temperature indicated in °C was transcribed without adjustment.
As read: 8 °C
